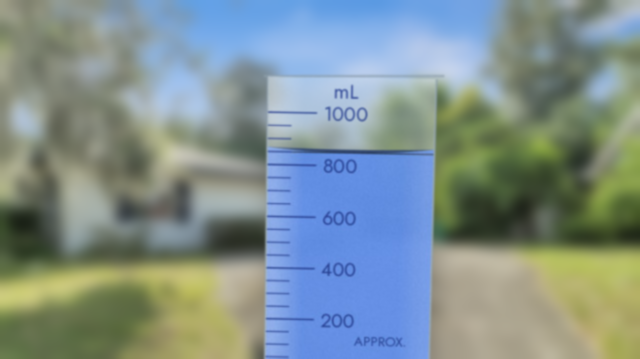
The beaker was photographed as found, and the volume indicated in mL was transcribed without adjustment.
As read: 850 mL
